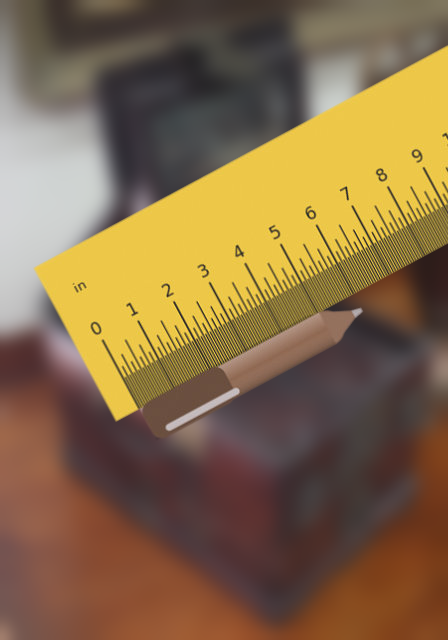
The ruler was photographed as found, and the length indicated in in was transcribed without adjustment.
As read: 6 in
